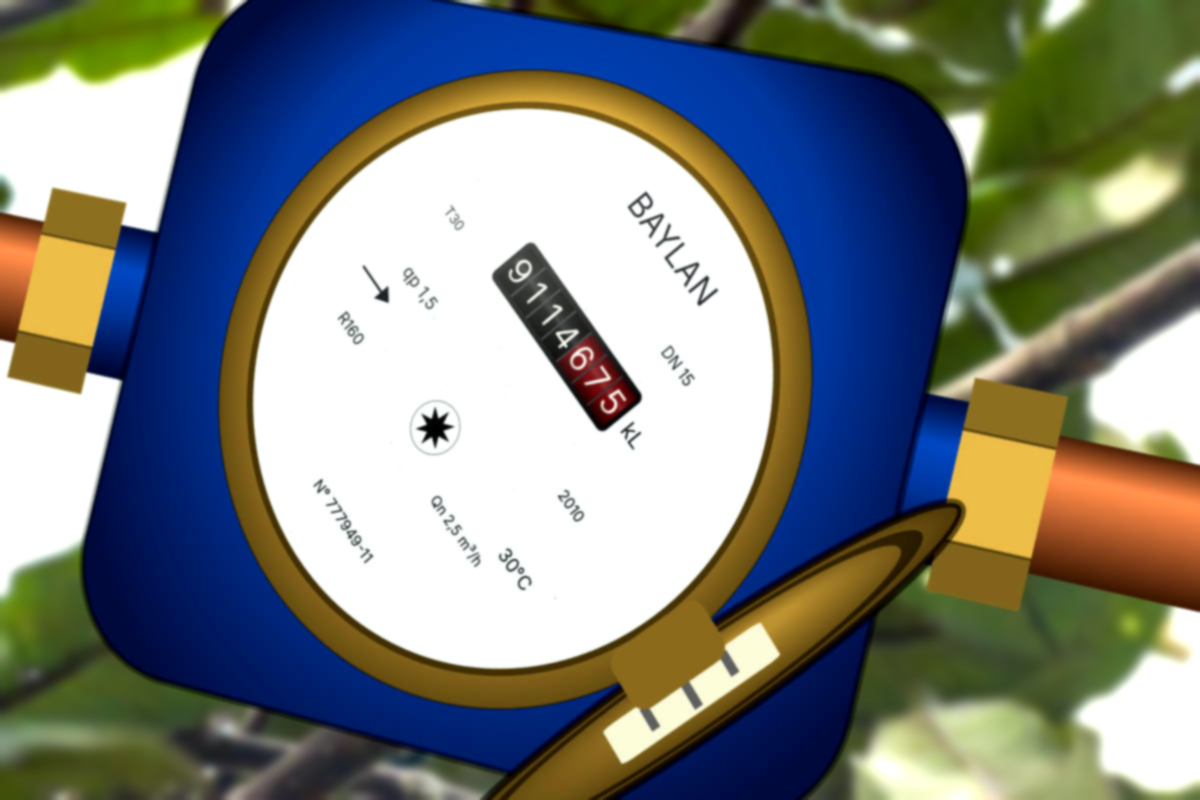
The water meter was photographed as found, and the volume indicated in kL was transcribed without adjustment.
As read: 9114.675 kL
